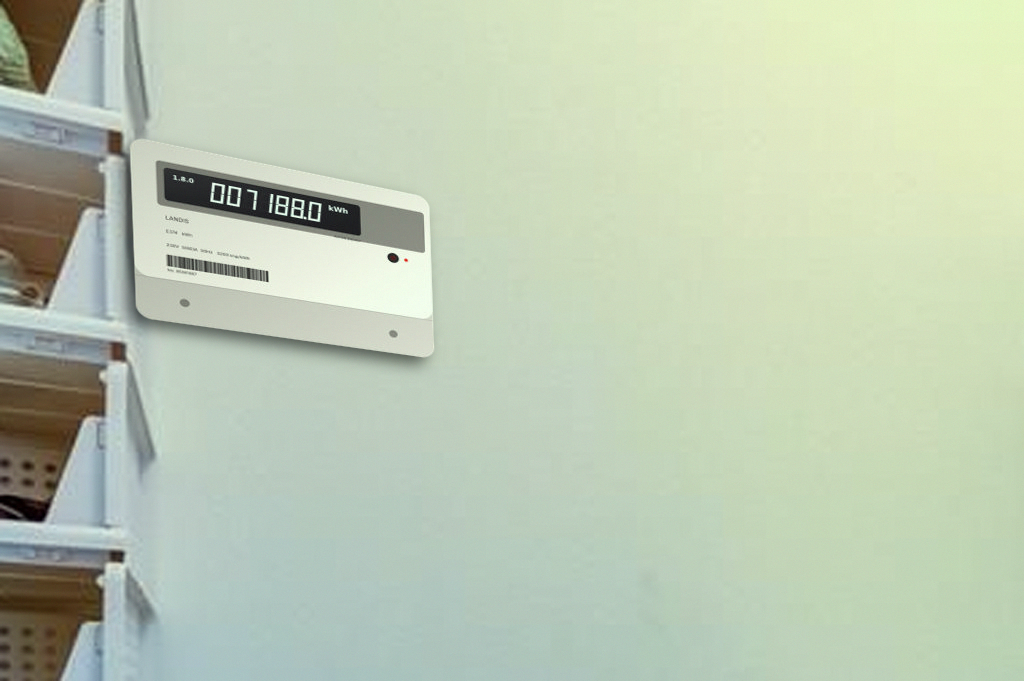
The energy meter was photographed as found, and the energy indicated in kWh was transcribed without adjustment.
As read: 7188.0 kWh
